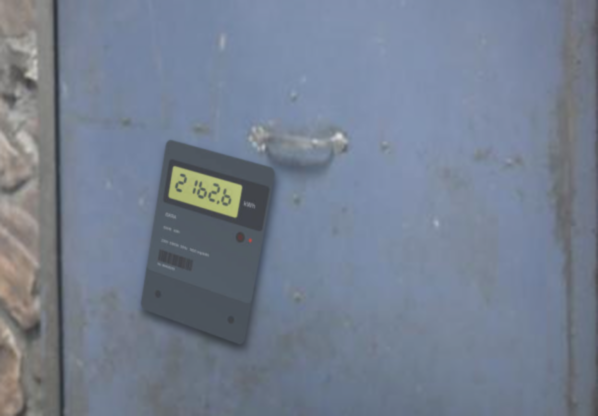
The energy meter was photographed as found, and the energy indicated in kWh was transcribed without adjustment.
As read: 2162.6 kWh
